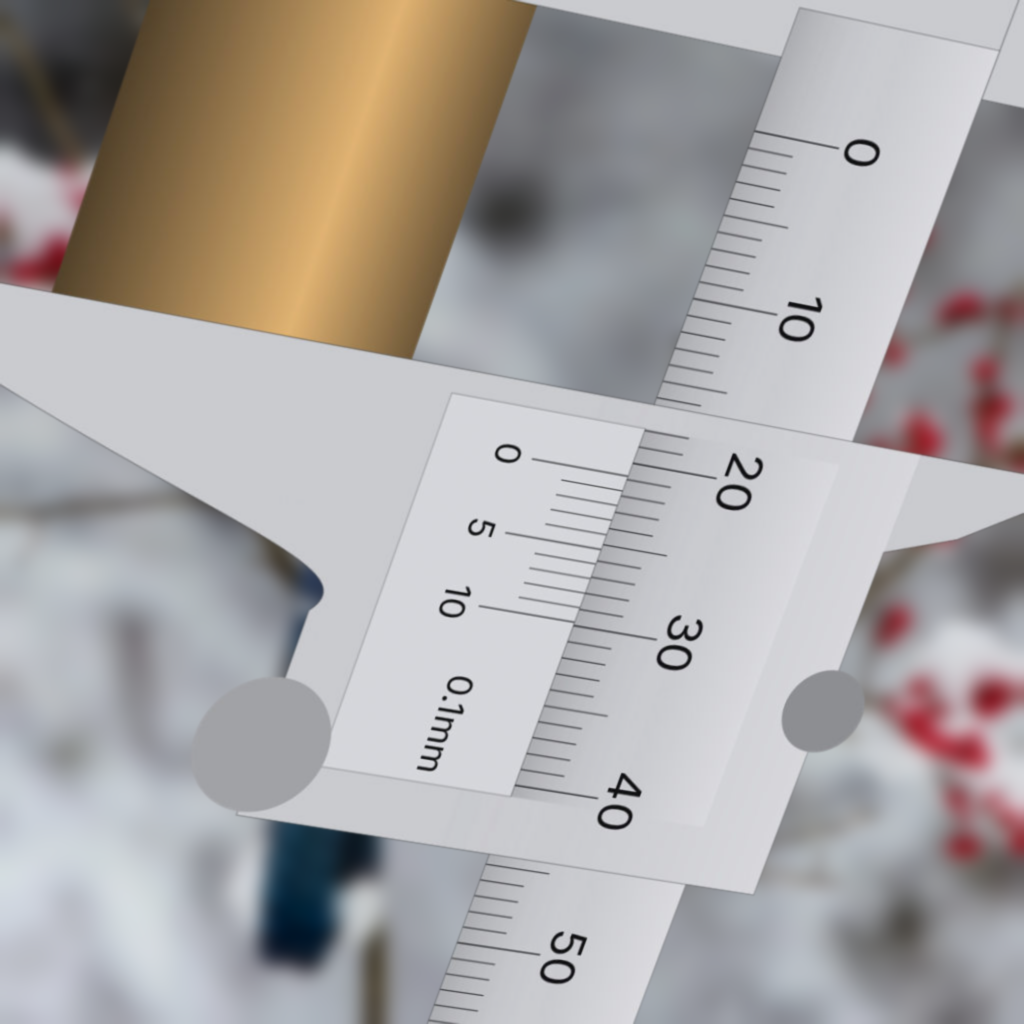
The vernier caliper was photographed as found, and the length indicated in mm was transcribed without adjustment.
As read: 20.8 mm
